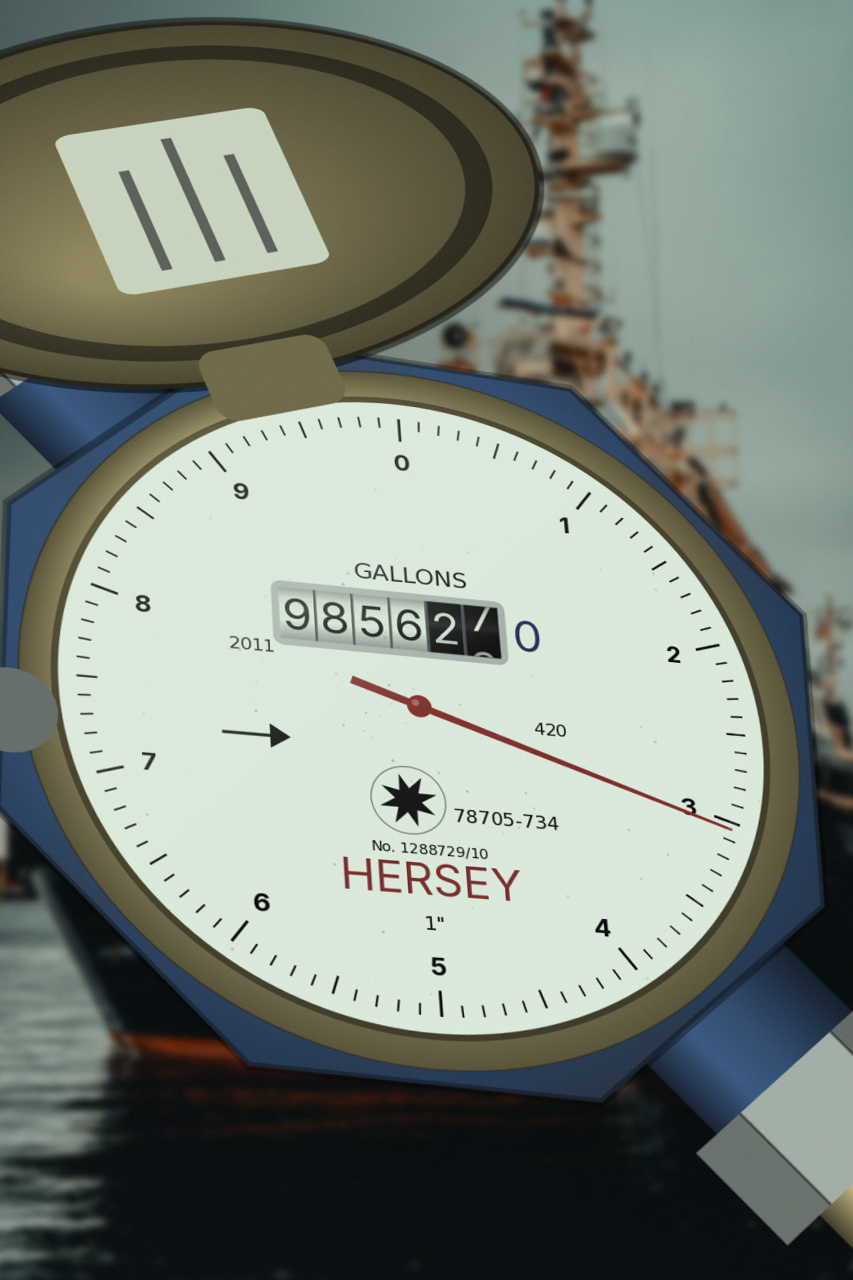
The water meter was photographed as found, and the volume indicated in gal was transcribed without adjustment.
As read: 9856273.0 gal
